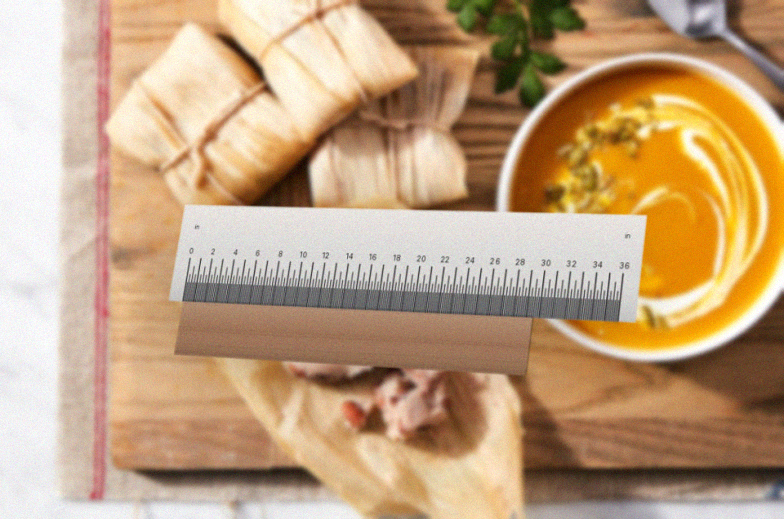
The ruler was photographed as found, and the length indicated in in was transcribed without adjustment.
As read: 29.5 in
